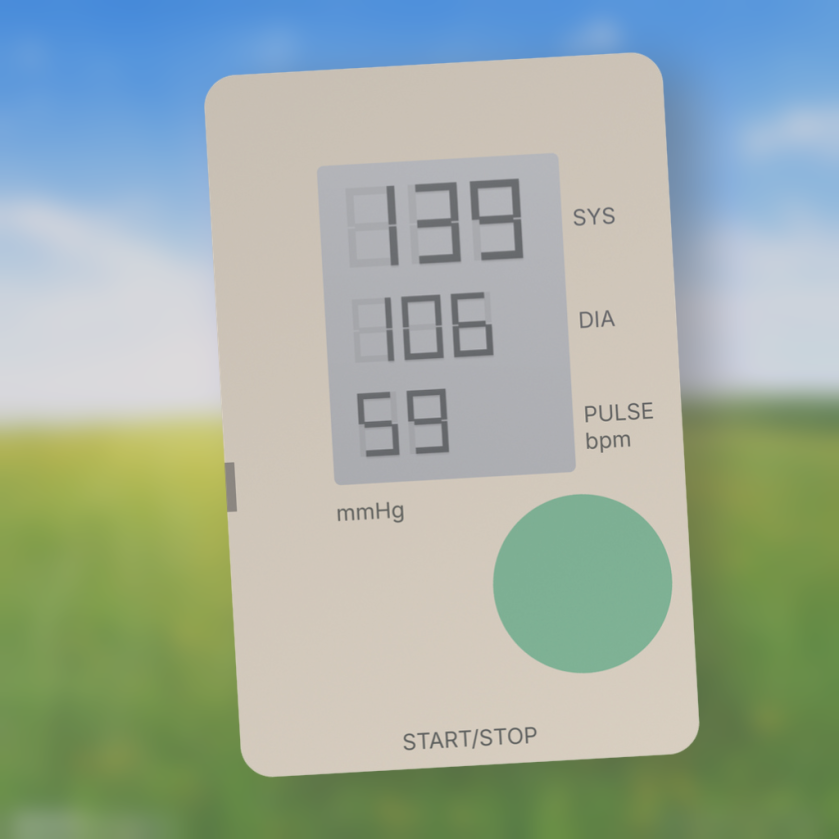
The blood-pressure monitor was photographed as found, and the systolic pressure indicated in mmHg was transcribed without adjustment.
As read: 139 mmHg
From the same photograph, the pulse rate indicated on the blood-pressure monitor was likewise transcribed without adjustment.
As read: 59 bpm
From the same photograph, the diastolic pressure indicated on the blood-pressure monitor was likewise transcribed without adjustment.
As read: 106 mmHg
